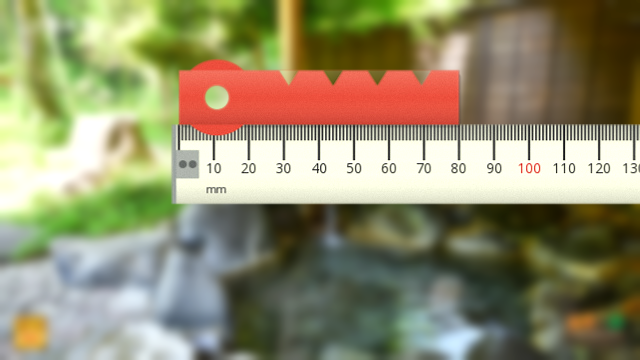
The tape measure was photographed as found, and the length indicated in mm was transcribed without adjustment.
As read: 80 mm
